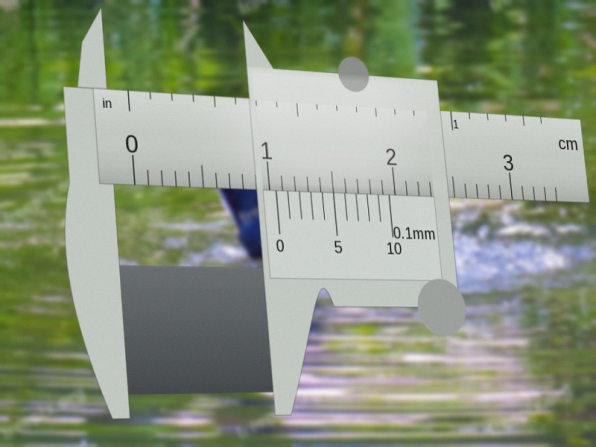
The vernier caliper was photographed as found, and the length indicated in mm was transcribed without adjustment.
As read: 10.5 mm
